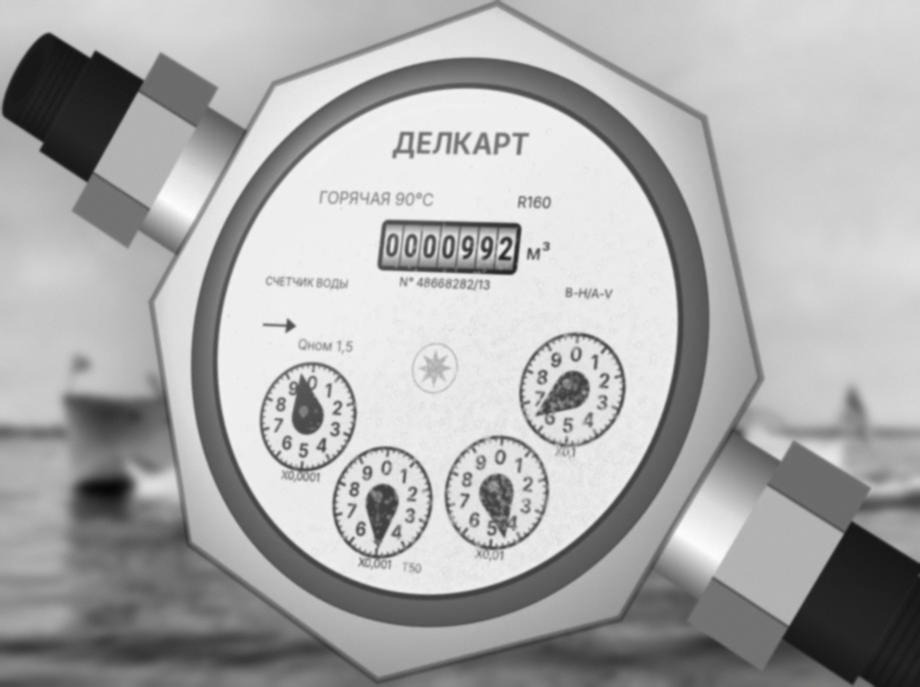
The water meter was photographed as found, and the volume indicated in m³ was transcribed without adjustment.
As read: 992.6449 m³
